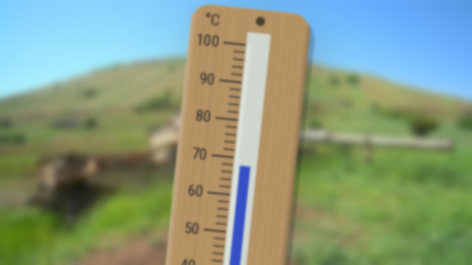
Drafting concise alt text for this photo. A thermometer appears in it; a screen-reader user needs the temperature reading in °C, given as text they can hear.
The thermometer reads 68 °C
